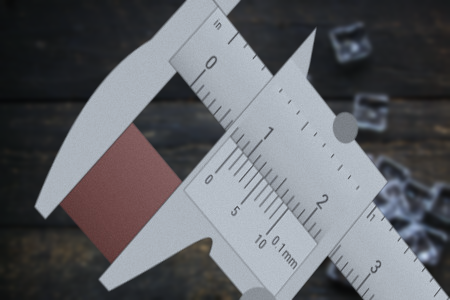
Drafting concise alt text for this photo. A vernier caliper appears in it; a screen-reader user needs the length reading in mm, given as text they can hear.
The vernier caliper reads 8.4 mm
